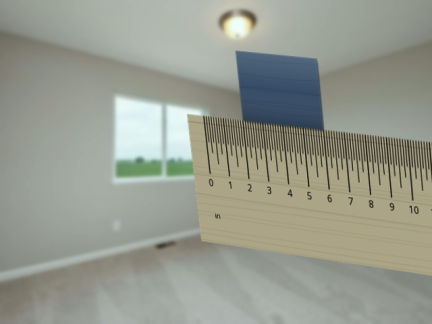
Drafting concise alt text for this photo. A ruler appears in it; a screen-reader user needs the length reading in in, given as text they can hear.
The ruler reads 4 in
